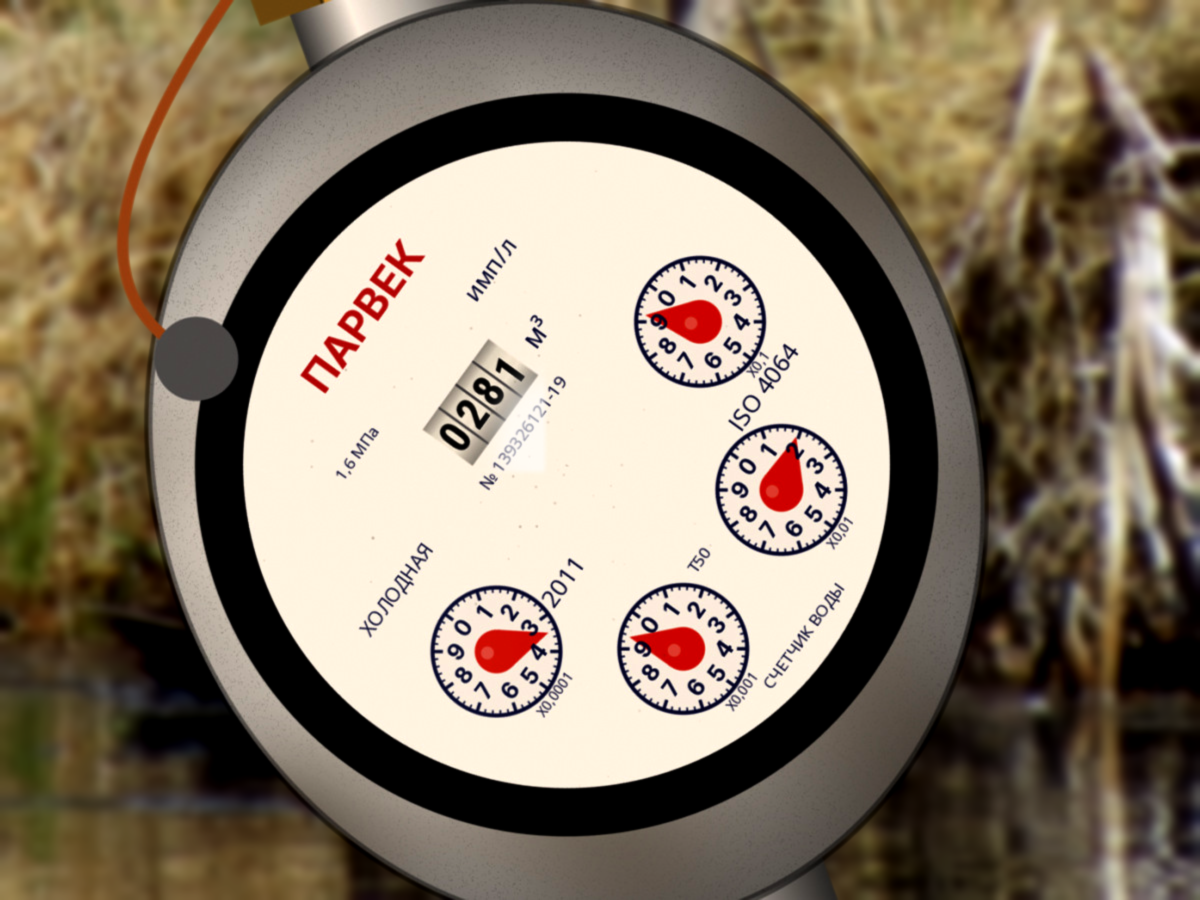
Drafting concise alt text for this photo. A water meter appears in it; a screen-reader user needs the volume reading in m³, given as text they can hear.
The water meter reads 280.9193 m³
